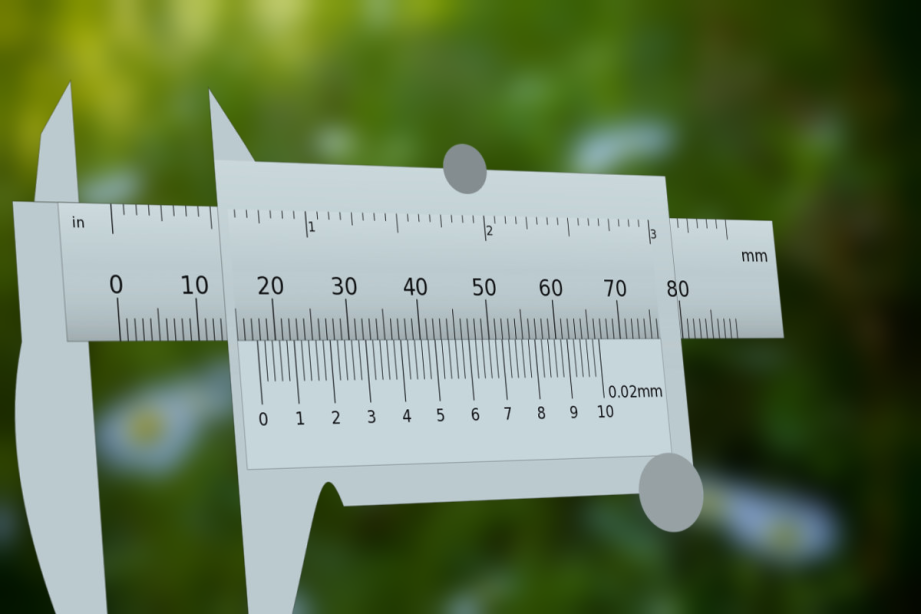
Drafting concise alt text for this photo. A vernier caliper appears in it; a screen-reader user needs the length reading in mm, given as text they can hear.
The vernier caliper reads 17.6 mm
